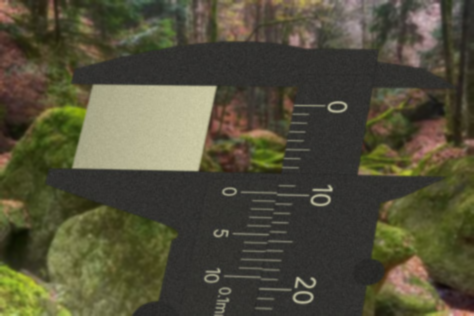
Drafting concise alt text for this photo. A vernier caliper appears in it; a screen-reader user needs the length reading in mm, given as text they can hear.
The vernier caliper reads 9.8 mm
